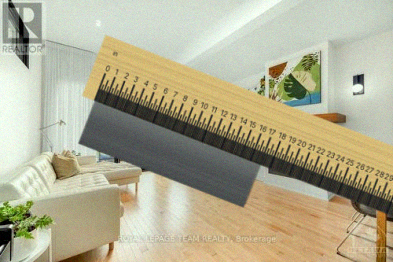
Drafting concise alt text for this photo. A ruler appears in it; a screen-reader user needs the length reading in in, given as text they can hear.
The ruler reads 17 in
